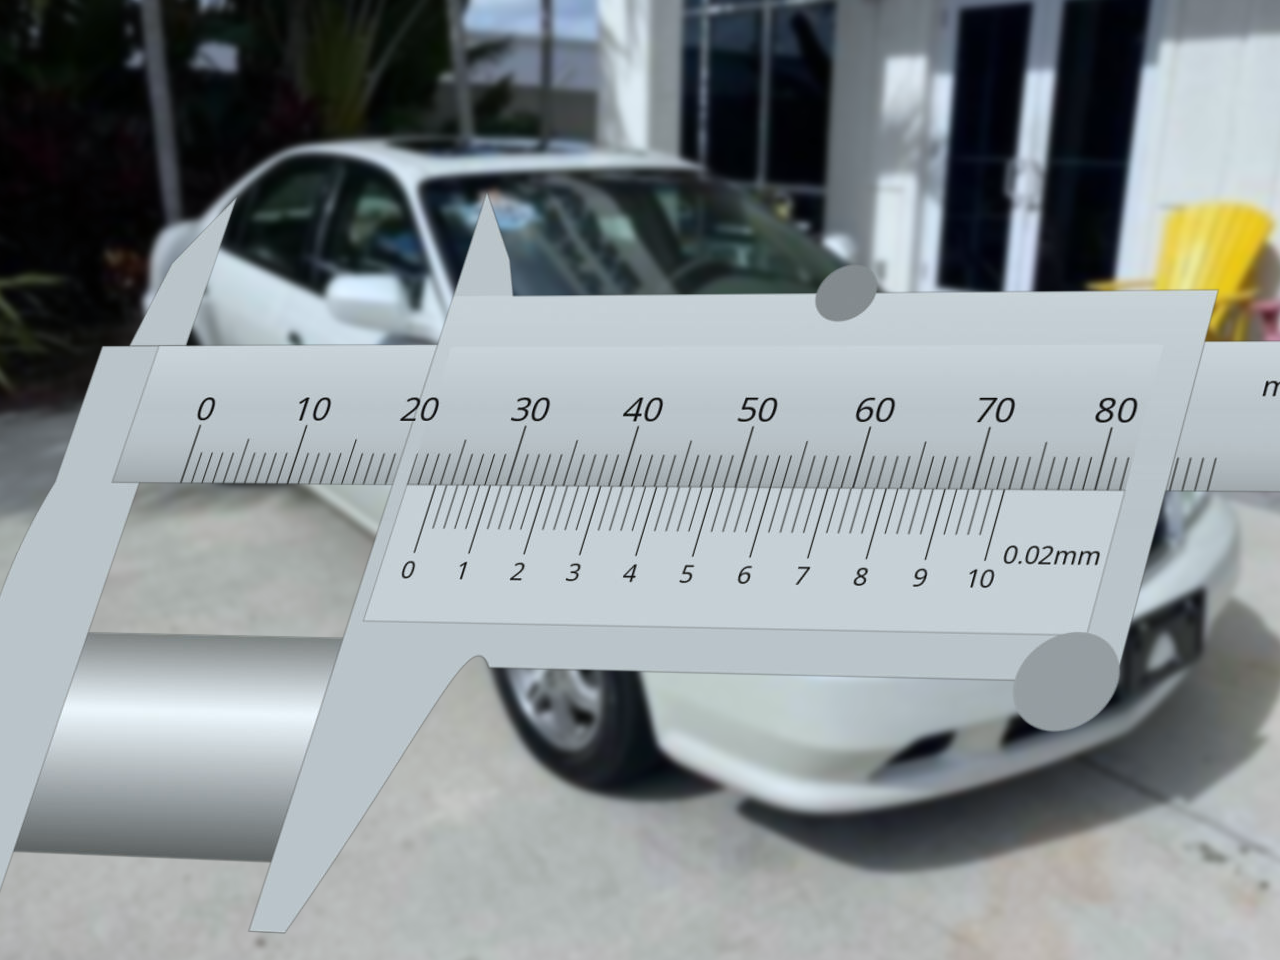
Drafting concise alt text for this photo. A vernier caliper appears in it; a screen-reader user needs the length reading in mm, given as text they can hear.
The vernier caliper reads 23.6 mm
